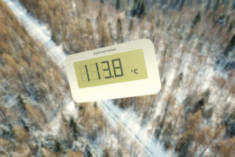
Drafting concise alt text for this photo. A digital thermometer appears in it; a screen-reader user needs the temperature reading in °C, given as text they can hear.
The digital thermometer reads 113.8 °C
